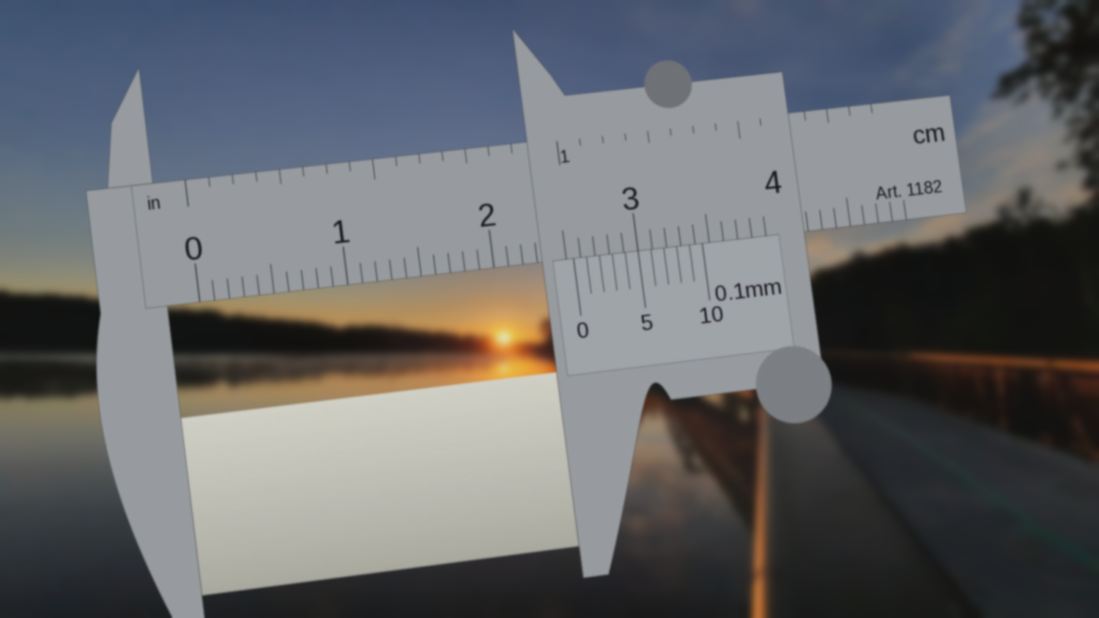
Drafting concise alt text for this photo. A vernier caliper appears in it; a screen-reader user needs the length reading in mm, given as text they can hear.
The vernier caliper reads 25.5 mm
